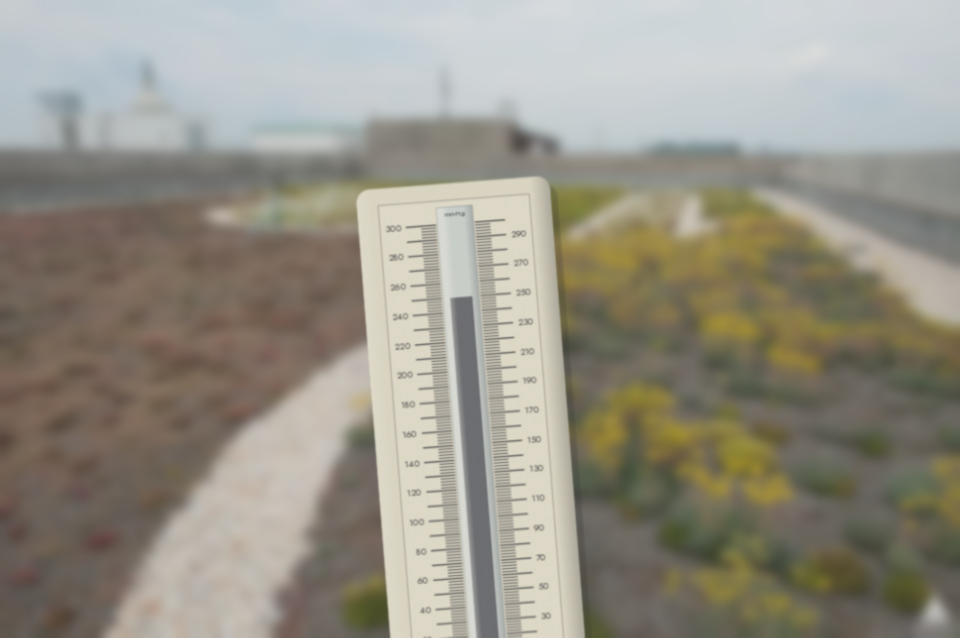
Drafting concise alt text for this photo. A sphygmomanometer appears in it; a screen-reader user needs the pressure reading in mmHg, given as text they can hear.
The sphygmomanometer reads 250 mmHg
